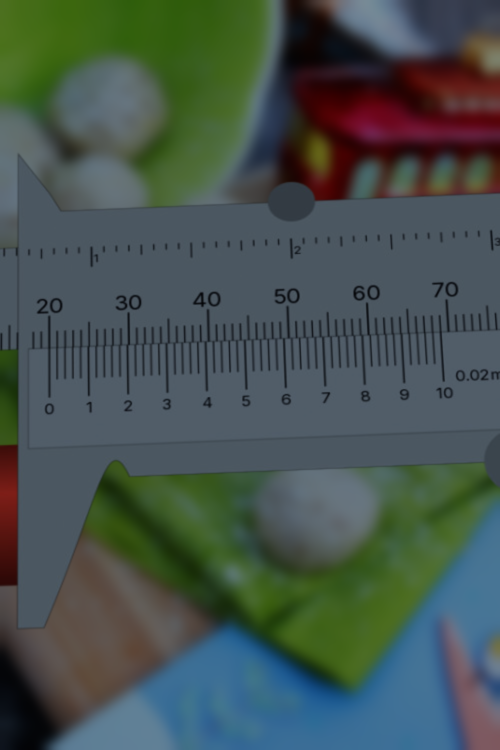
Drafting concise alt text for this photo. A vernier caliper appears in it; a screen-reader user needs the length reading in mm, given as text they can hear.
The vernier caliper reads 20.0 mm
